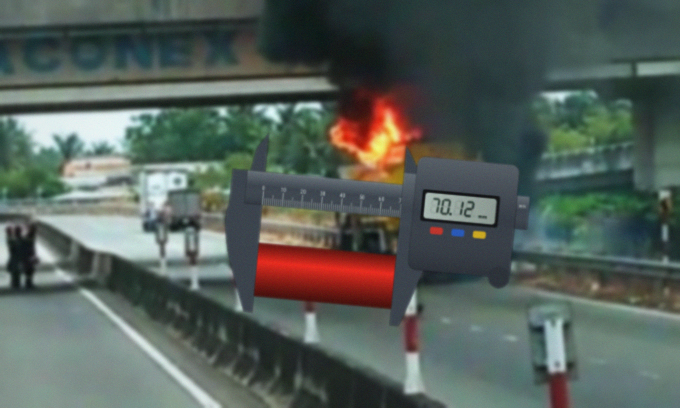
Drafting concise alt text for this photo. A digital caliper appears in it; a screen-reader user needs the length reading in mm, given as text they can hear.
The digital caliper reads 70.12 mm
